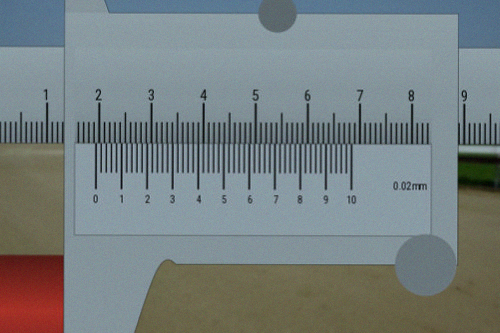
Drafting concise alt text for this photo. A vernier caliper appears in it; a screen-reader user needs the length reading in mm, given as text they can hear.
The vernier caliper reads 19.4 mm
